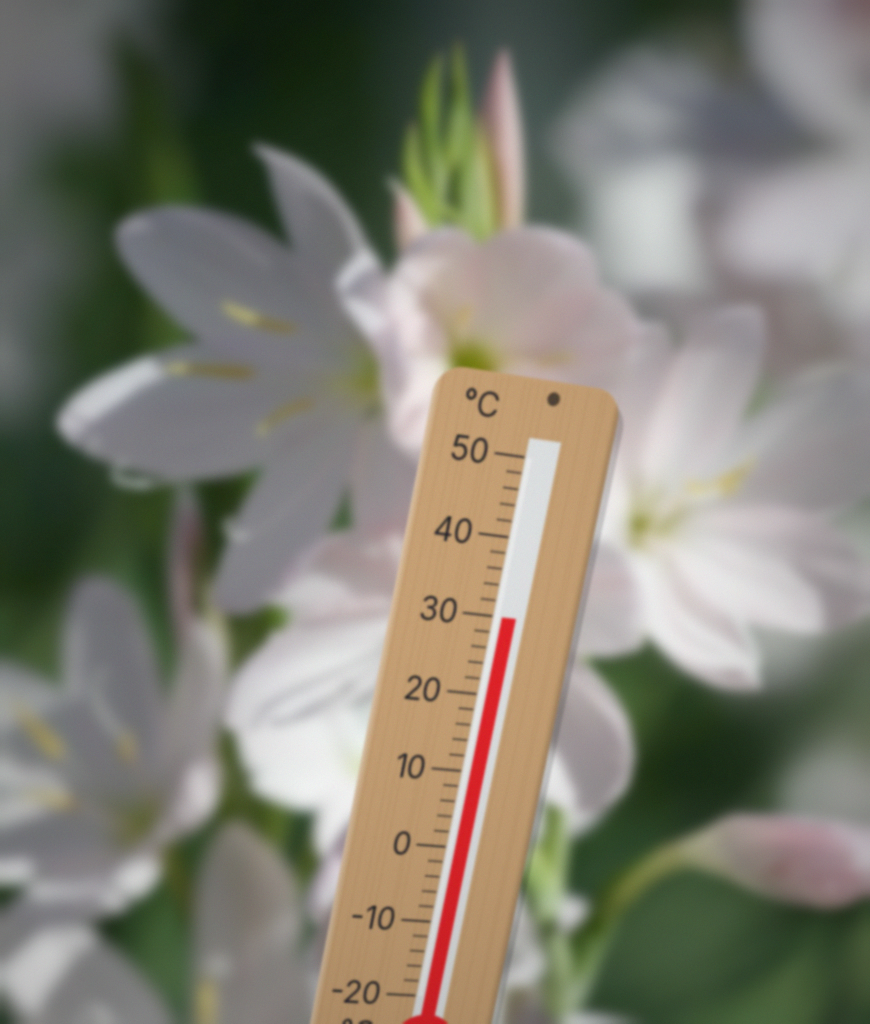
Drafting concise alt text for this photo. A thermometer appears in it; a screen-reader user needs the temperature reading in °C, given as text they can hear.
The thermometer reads 30 °C
